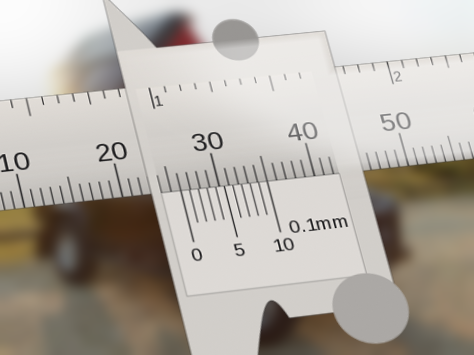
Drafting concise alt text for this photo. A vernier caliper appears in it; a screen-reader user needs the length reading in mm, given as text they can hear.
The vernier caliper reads 26.0 mm
